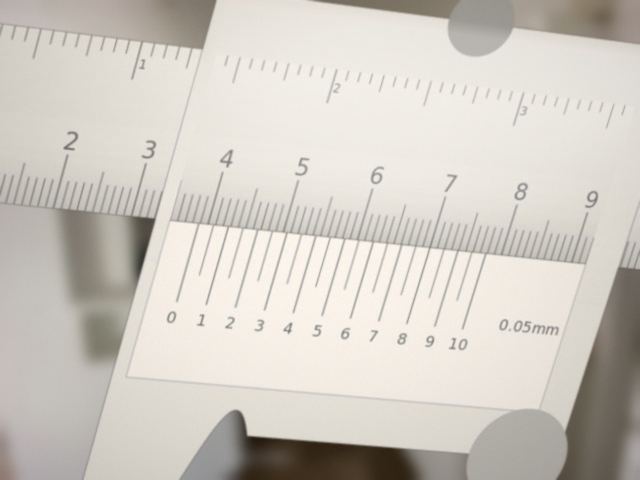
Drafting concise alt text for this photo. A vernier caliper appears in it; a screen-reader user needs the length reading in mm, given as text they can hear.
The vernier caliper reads 38.8 mm
